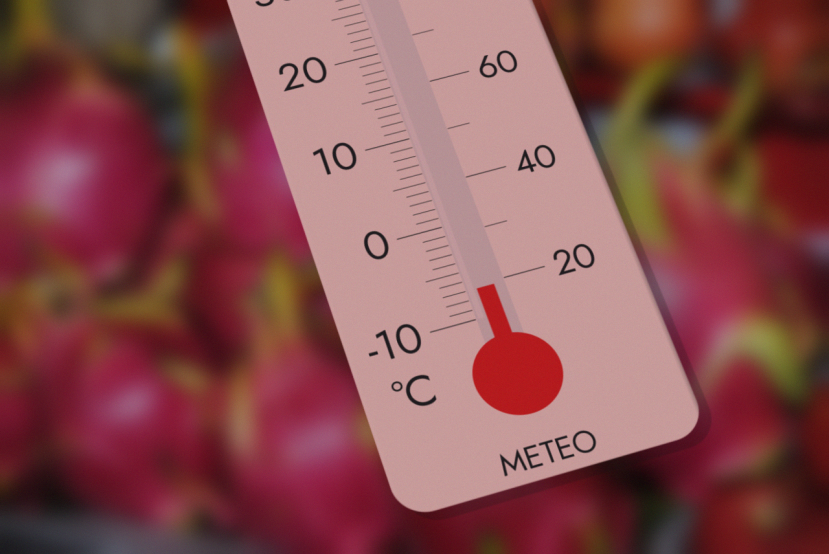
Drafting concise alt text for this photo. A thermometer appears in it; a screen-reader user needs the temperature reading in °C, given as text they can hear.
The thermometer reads -7 °C
